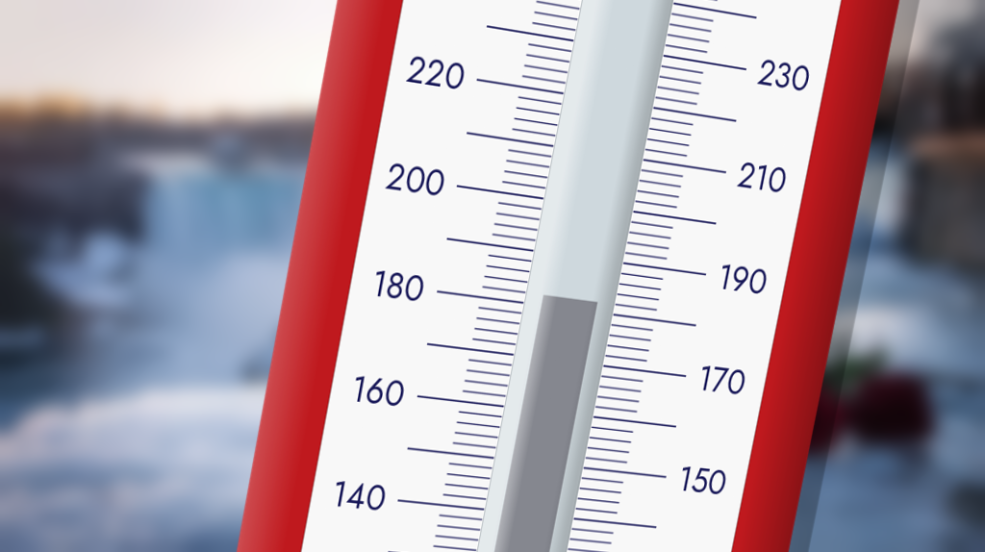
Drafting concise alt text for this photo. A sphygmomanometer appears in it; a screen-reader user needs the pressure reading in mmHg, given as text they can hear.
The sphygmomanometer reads 182 mmHg
